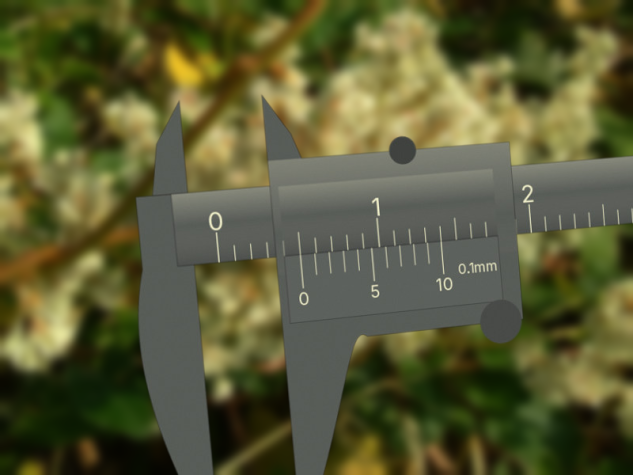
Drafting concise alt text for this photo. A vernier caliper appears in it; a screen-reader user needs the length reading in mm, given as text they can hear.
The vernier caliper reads 5.0 mm
